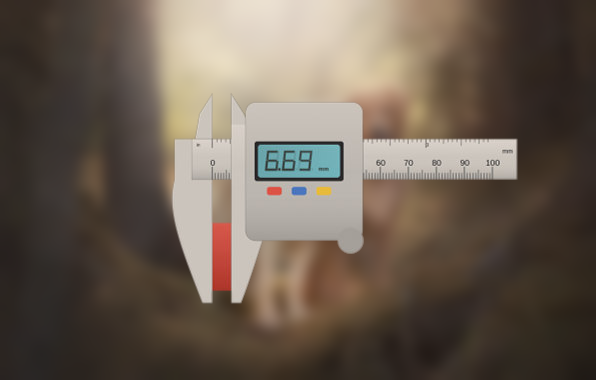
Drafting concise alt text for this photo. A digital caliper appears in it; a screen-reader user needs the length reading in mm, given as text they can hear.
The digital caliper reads 6.69 mm
